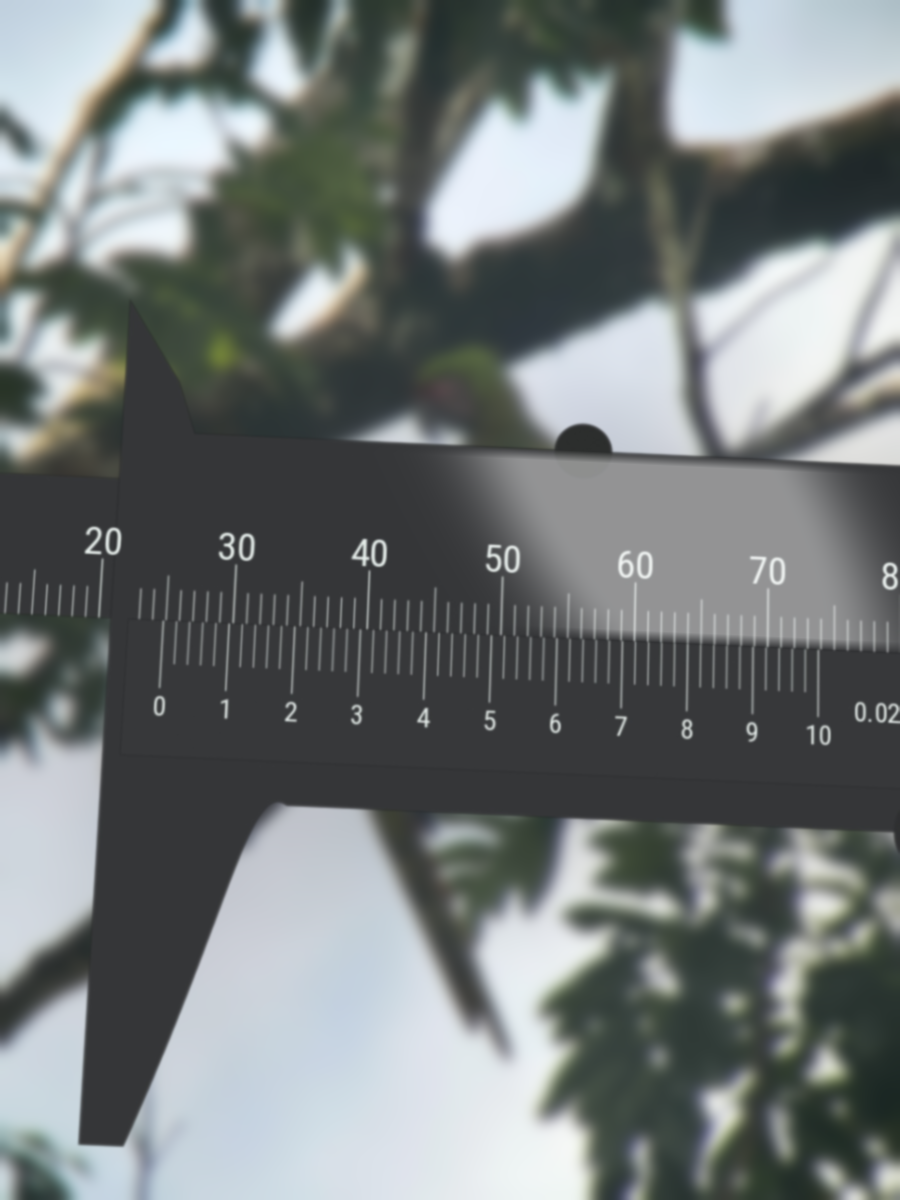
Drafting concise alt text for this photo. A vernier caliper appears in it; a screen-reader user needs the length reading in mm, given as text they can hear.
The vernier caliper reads 24.8 mm
